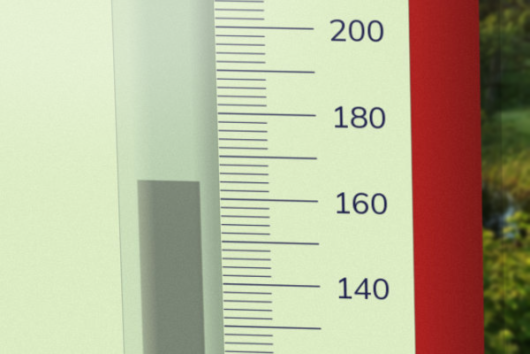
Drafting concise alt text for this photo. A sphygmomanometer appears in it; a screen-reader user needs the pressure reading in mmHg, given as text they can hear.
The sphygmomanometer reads 164 mmHg
